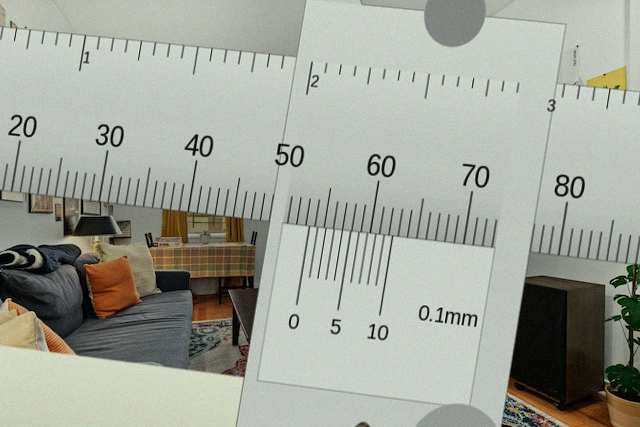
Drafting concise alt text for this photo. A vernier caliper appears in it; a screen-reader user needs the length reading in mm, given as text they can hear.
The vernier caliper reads 53.4 mm
